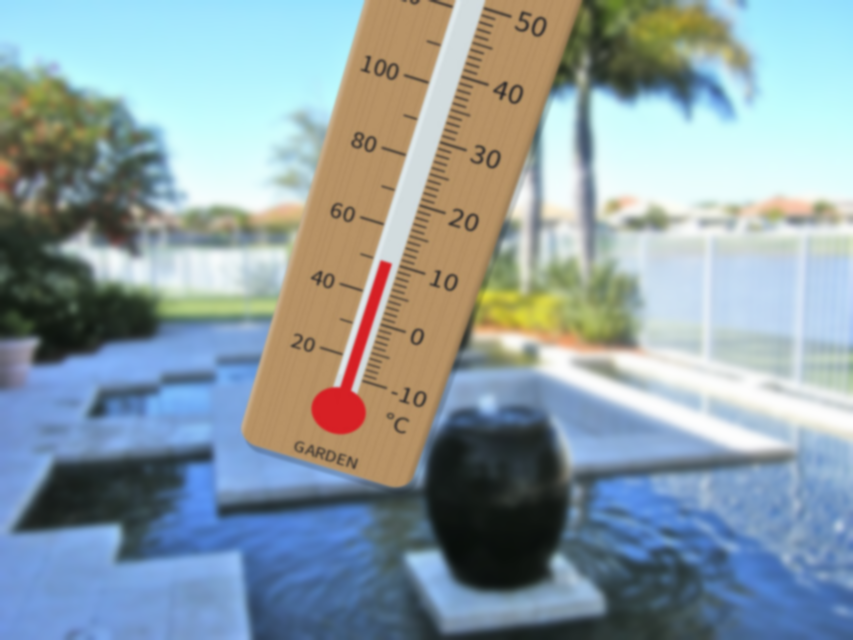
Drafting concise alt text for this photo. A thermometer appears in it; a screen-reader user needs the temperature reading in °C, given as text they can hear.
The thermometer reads 10 °C
